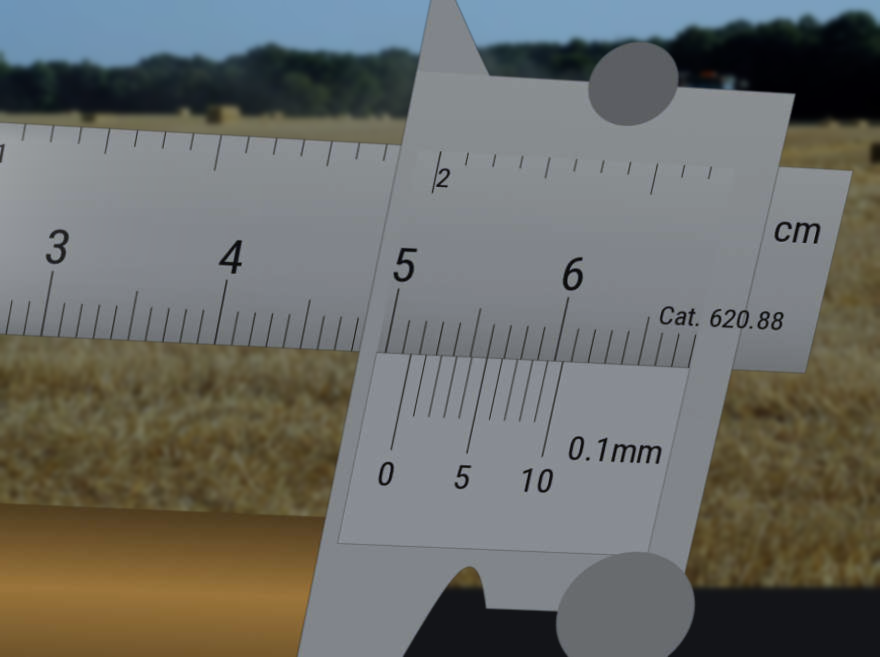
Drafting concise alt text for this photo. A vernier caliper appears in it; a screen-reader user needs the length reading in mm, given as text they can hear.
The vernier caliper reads 51.5 mm
